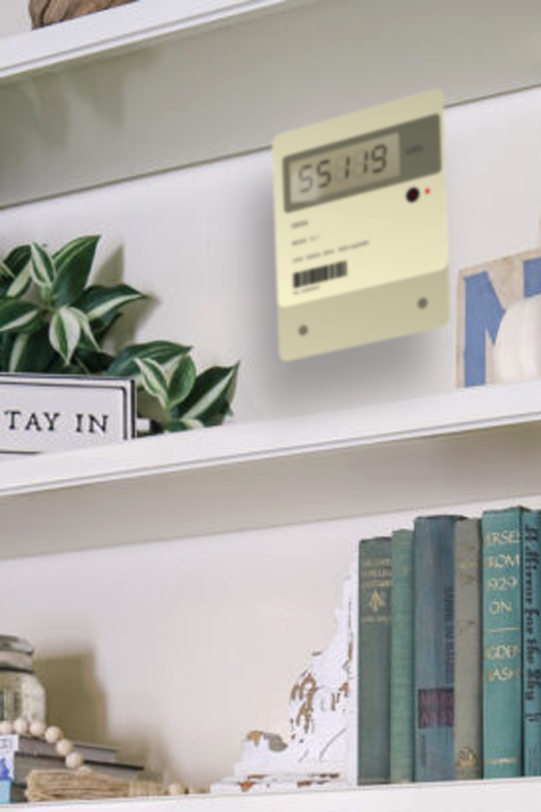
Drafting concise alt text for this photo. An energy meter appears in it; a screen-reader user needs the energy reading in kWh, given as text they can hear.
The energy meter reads 55119 kWh
